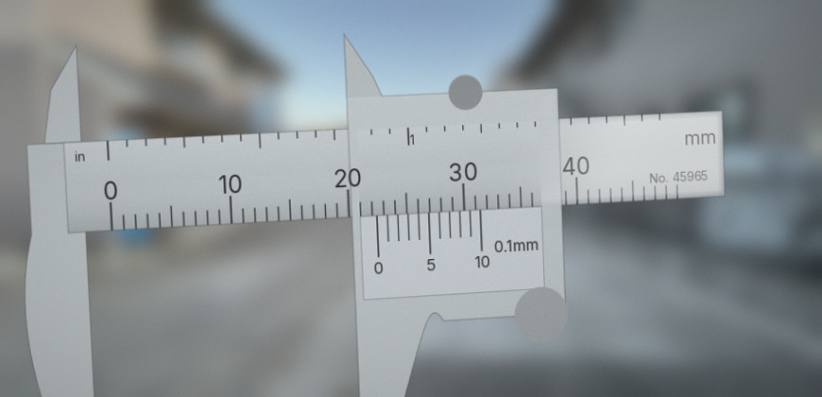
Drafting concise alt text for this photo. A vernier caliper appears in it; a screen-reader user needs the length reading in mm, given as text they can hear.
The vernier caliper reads 22.4 mm
